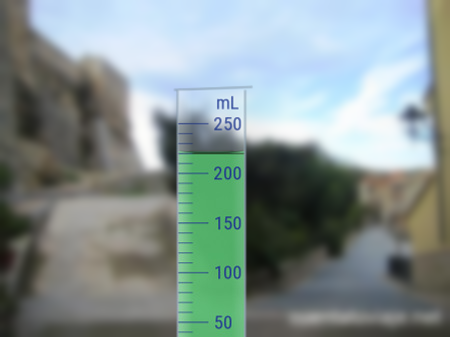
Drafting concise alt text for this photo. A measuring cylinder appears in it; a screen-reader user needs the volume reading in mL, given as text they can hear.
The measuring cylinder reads 220 mL
